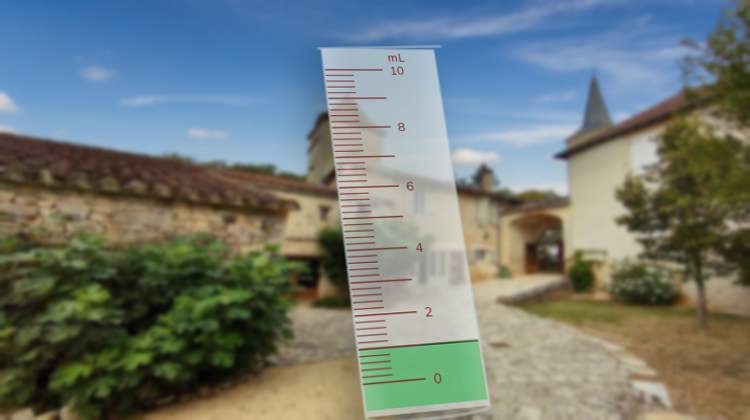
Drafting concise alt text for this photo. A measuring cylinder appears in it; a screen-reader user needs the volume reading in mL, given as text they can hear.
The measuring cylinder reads 1 mL
